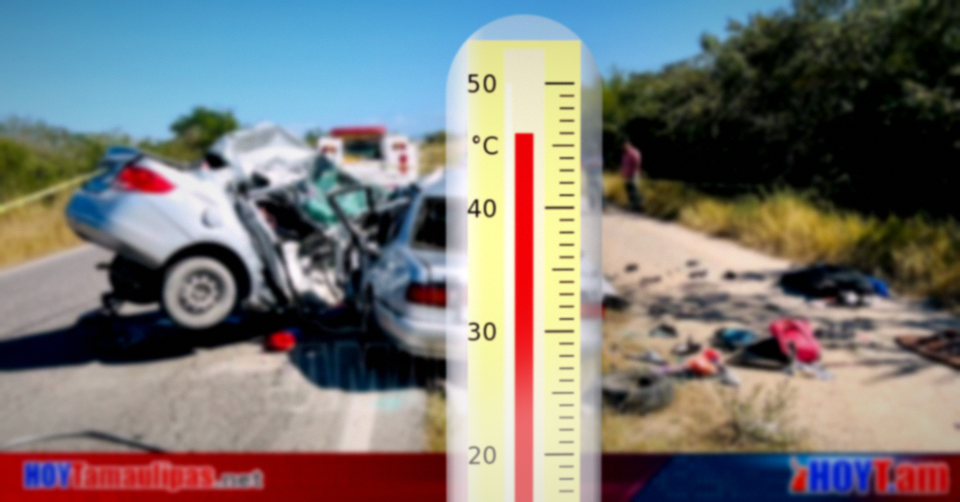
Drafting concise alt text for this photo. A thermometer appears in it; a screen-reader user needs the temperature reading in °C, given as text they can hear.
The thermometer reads 46 °C
